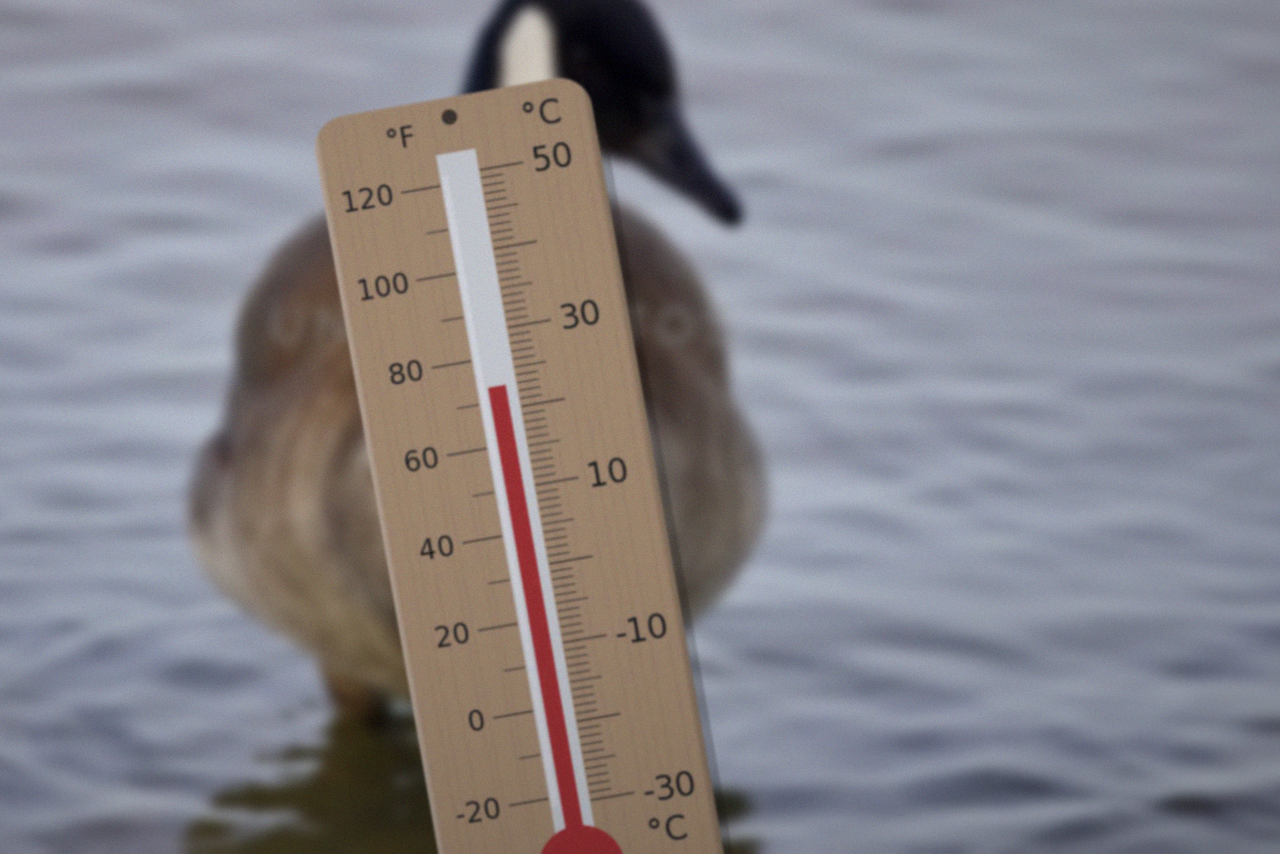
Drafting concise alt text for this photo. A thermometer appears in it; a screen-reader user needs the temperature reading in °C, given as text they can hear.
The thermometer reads 23 °C
